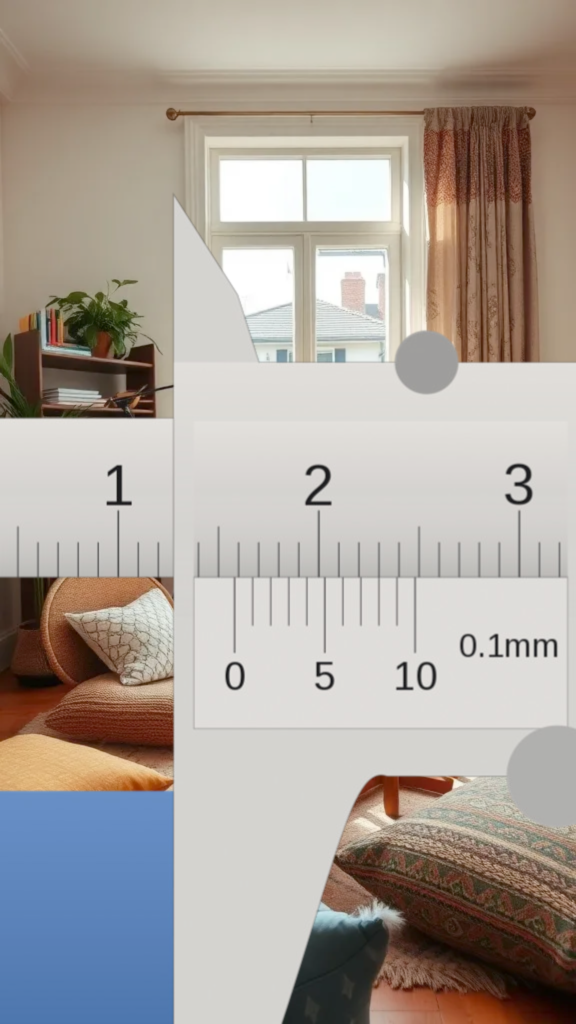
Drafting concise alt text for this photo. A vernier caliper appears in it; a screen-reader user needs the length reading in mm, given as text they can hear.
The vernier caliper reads 15.8 mm
